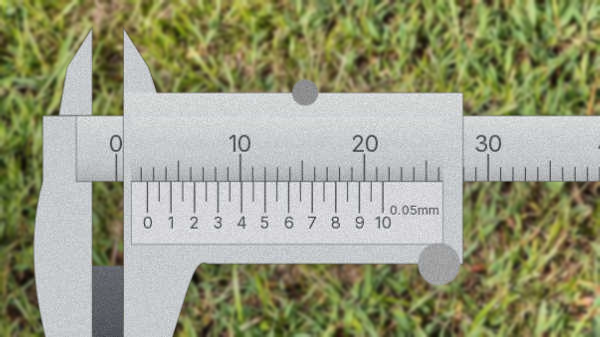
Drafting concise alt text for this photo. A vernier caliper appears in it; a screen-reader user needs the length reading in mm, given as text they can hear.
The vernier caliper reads 2.5 mm
